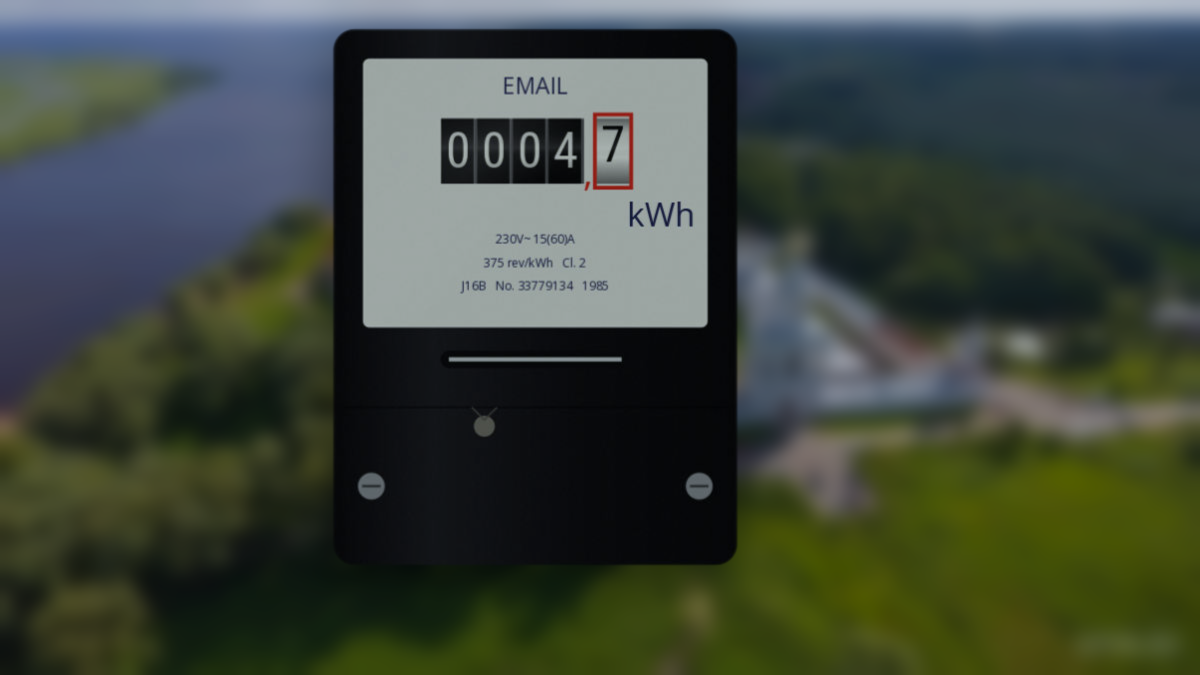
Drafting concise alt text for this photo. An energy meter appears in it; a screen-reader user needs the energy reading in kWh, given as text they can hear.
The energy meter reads 4.7 kWh
